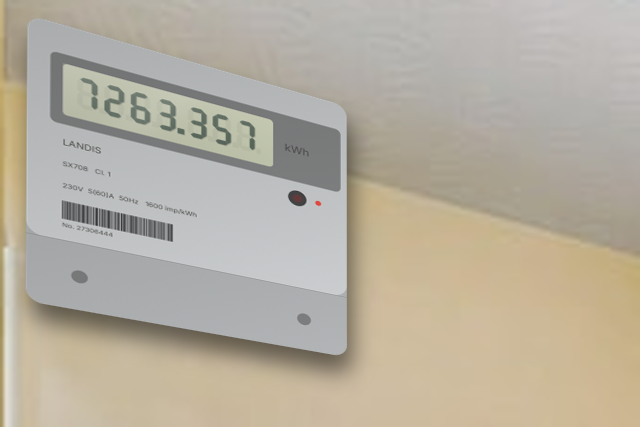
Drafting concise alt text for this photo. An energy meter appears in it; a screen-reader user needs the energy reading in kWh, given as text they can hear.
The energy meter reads 7263.357 kWh
